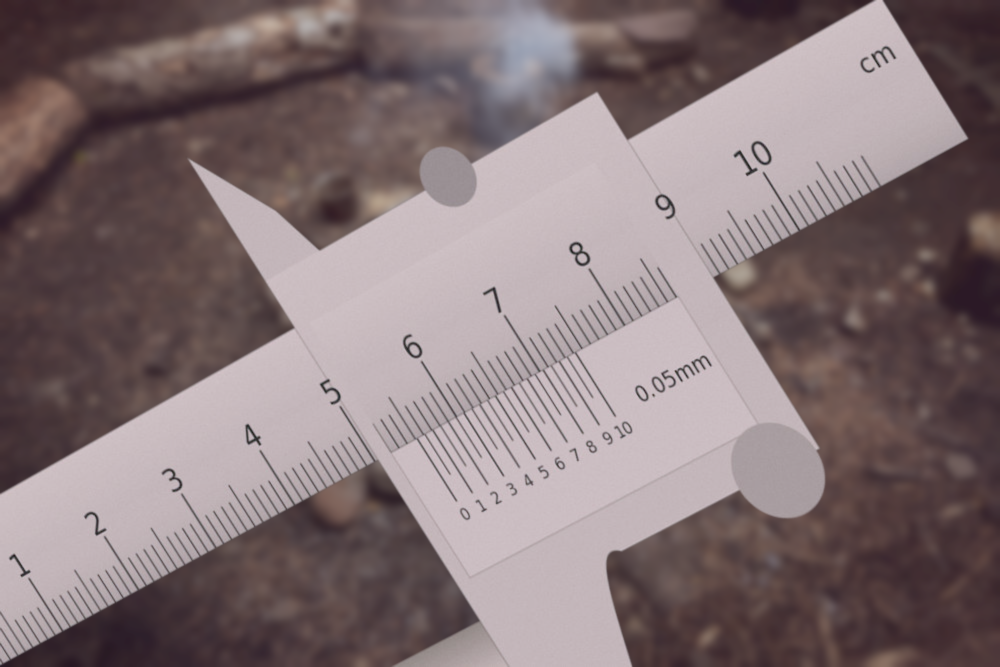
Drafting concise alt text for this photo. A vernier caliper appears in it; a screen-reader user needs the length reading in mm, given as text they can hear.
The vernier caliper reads 55.2 mm
